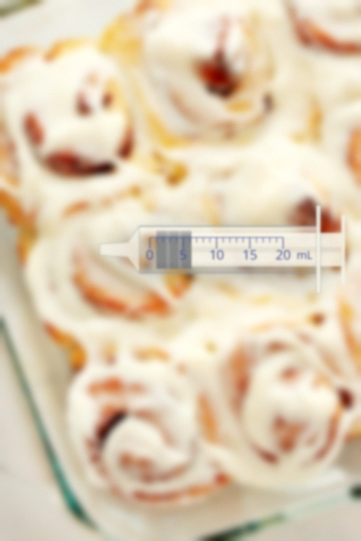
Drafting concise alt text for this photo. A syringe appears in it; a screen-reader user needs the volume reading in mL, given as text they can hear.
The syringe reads 1 mL
